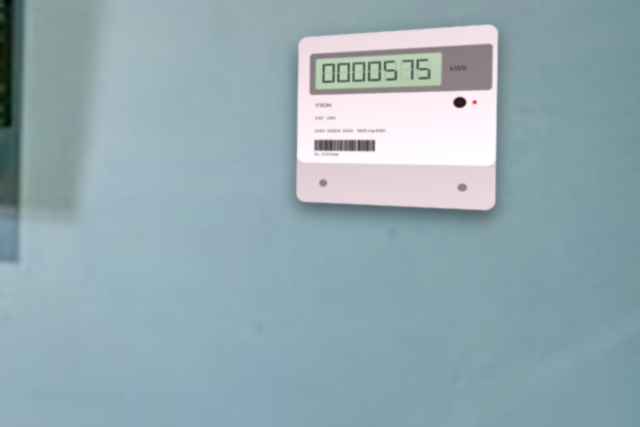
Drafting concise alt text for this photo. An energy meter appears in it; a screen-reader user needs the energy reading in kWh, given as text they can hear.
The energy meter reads 575 kWh
